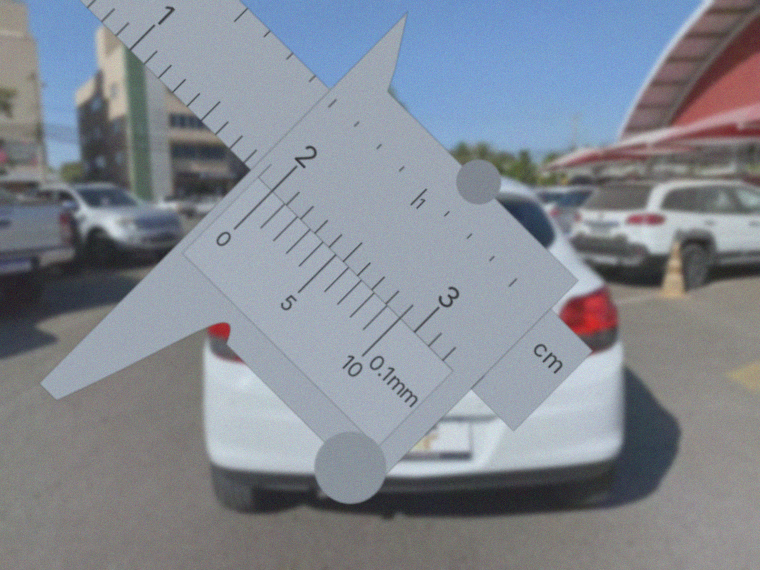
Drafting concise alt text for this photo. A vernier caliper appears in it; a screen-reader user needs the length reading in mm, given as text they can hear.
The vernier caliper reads 20.0 mm
